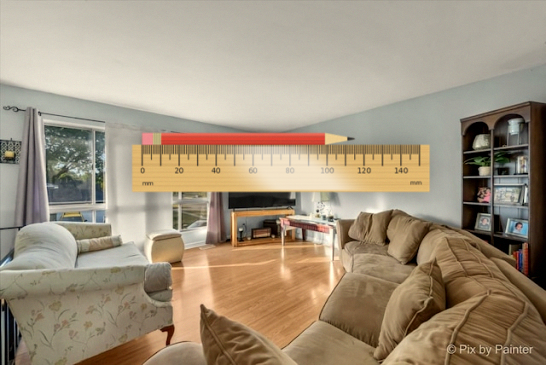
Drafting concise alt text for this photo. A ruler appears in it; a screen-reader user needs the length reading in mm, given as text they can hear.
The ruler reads 115 mm
